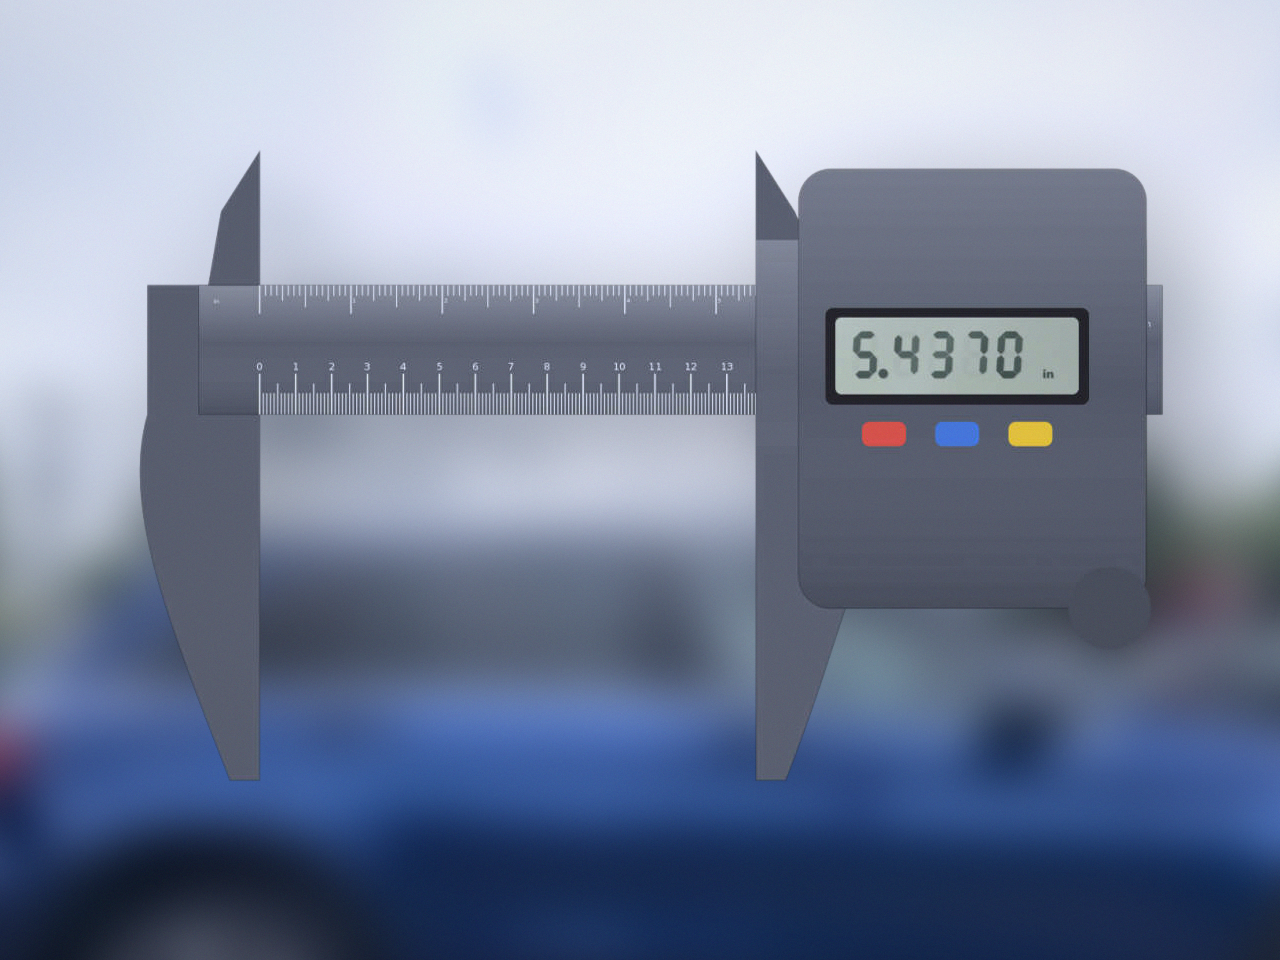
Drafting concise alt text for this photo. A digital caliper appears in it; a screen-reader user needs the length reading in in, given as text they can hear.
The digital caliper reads 5.4370 in
